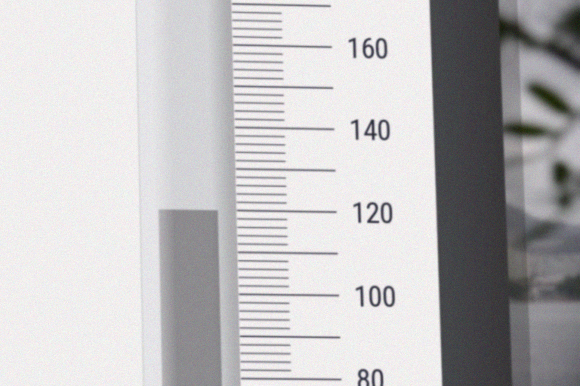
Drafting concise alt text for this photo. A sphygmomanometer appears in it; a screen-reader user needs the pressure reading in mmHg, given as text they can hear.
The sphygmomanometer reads 120 mmHg
